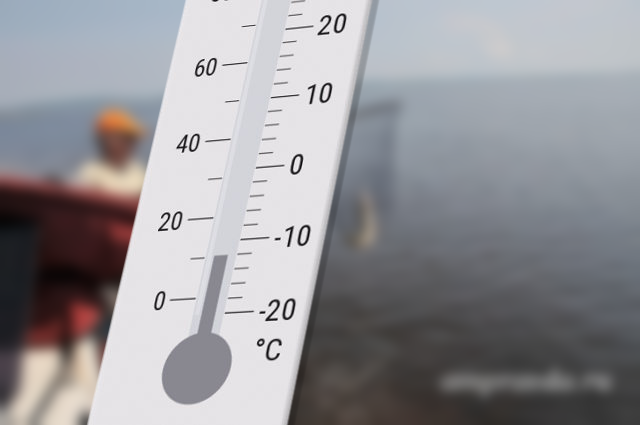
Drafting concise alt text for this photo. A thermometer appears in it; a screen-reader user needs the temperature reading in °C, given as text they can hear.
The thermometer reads -12 °C
